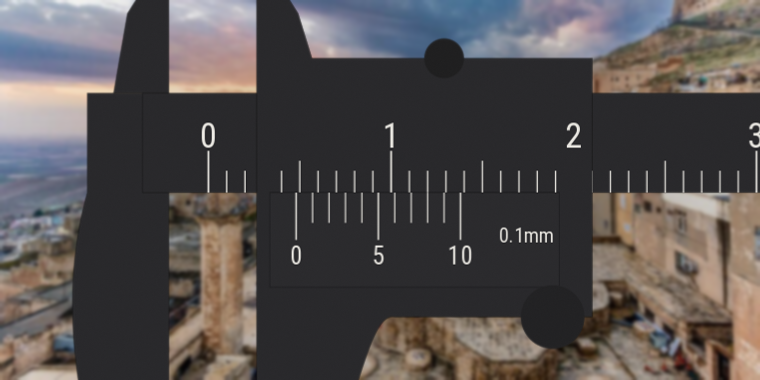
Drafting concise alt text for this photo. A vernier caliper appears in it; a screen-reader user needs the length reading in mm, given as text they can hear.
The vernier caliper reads 4.8 mm
